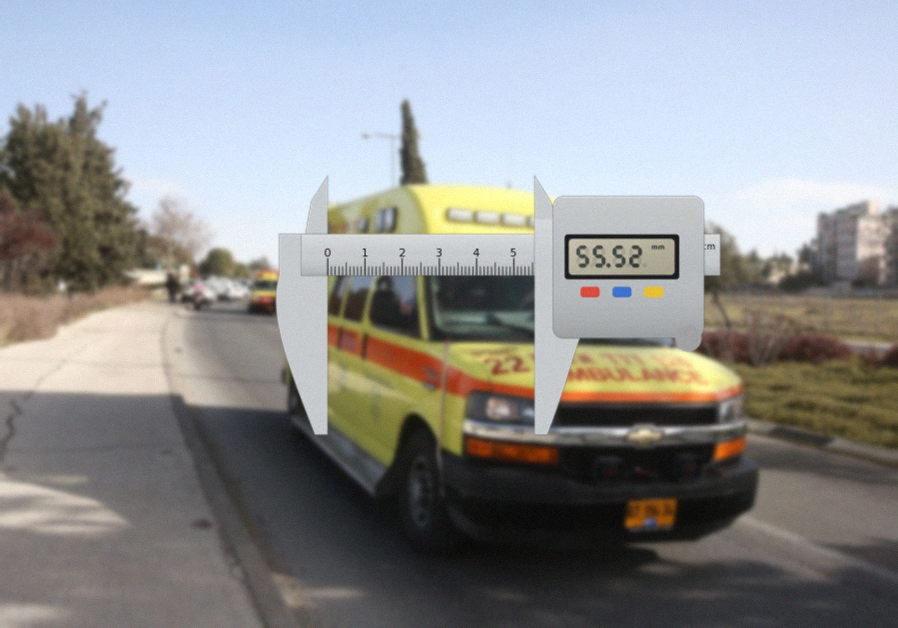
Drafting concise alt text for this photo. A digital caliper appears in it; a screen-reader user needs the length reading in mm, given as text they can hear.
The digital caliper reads 55.52 mm
